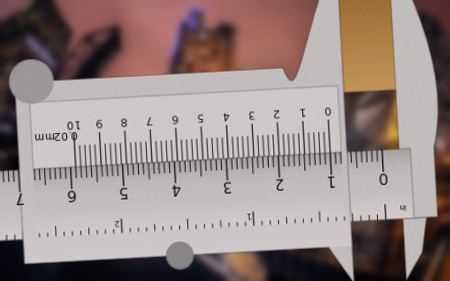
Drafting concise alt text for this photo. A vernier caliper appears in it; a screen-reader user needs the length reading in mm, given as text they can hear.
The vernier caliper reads 10.0 mm
